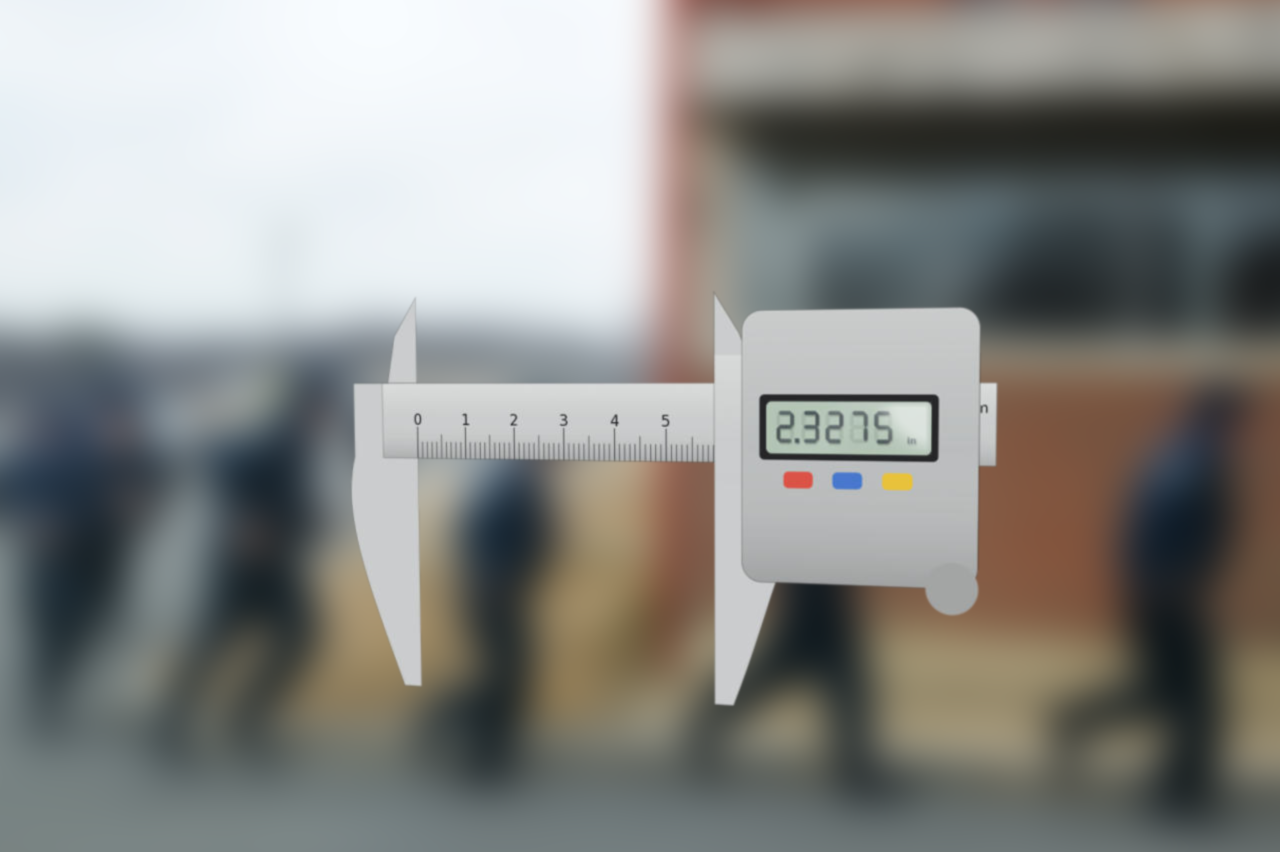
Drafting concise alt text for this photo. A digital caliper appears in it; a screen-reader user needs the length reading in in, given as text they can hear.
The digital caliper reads 2.3275 in
